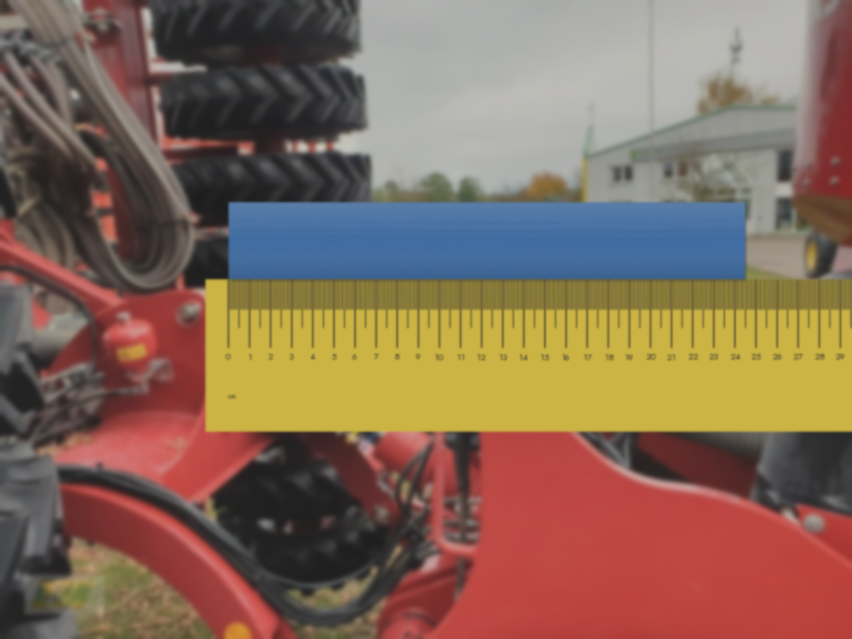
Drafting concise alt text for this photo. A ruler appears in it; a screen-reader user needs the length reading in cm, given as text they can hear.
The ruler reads 24.5 cm
